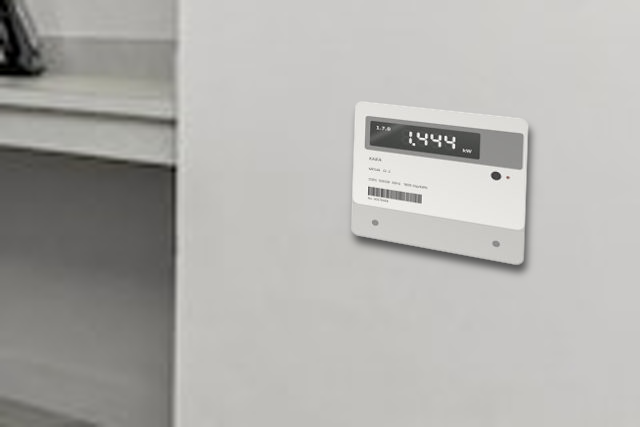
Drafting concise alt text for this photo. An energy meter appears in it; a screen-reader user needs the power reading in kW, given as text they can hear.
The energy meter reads 1.444 kW
